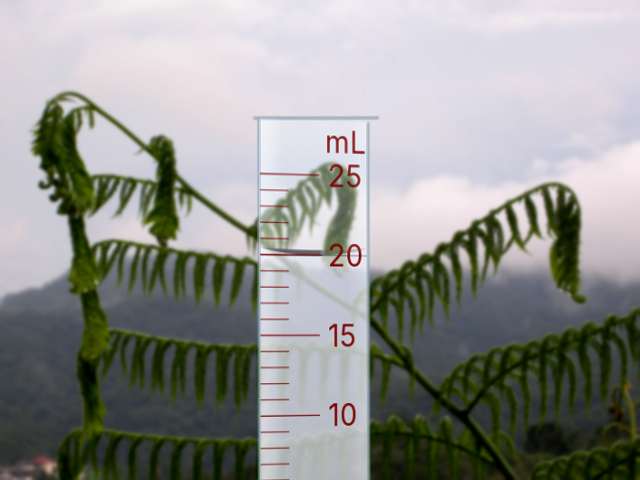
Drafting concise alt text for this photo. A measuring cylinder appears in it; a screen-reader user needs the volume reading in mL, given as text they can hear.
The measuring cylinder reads 20 mL
